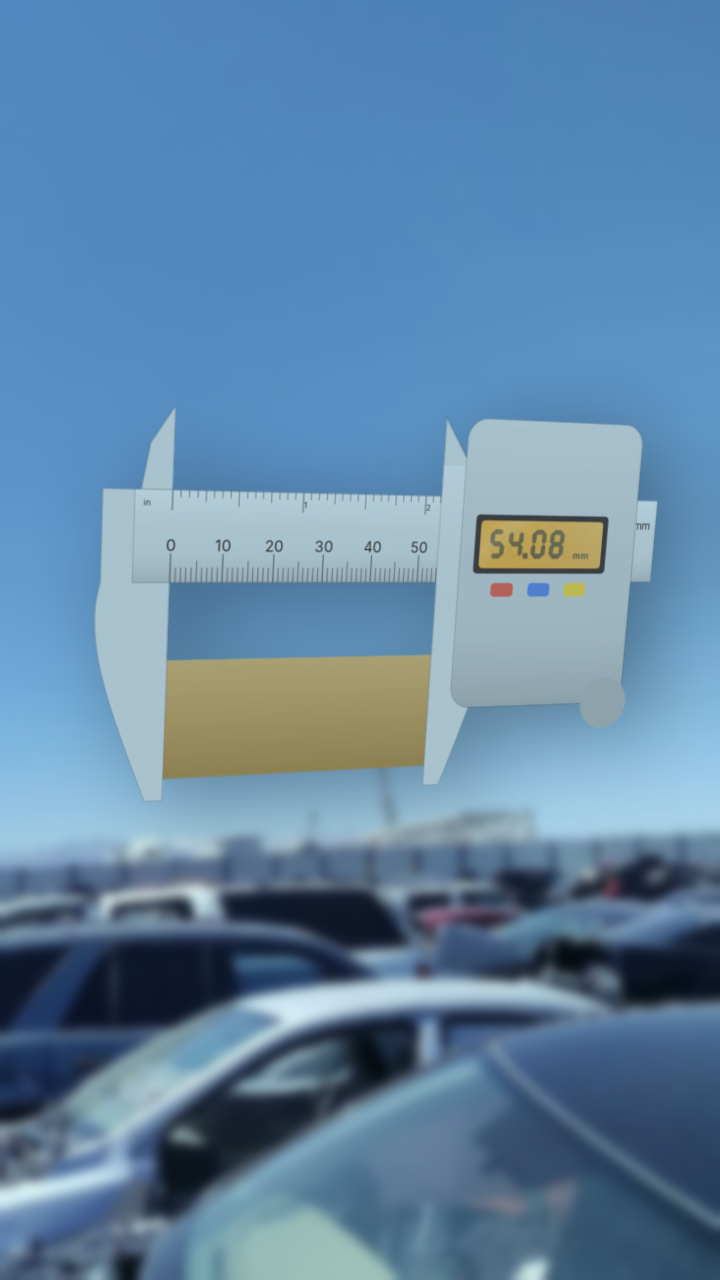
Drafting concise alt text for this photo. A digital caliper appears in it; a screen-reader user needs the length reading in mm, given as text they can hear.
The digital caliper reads 54.08 mm
